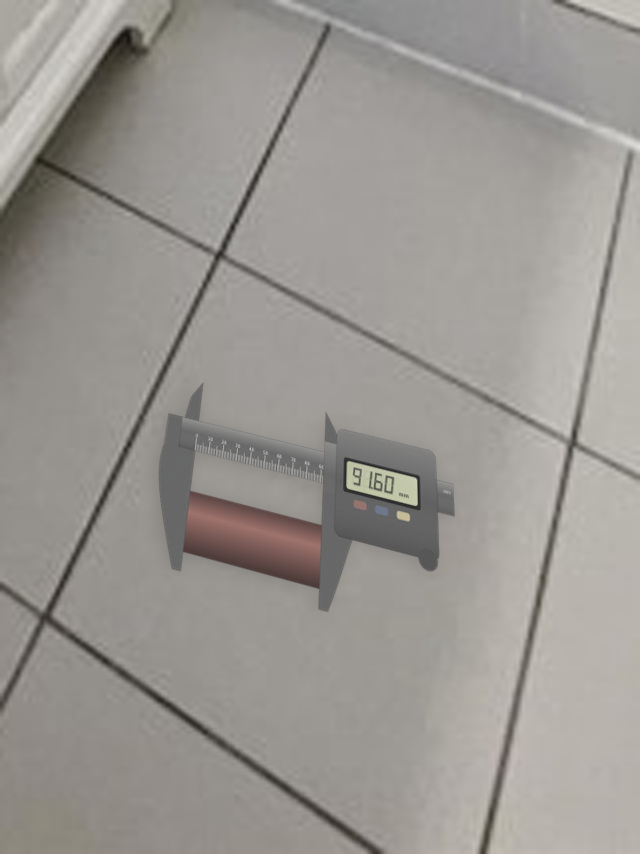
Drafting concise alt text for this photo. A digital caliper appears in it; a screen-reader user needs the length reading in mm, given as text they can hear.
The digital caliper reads 91.60 mm
